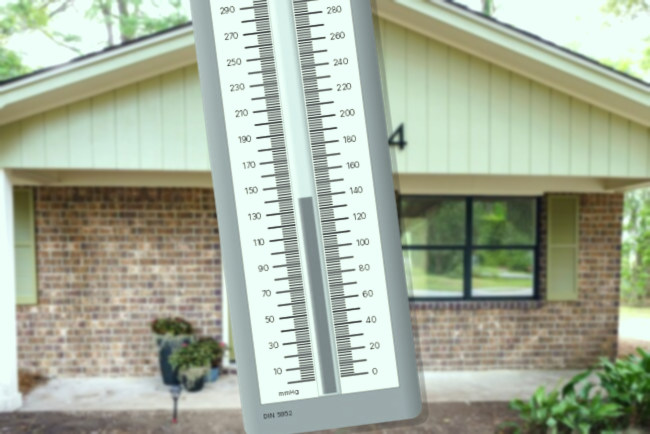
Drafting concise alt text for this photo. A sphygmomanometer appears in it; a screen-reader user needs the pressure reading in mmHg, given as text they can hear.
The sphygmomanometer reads 140 mmHg
